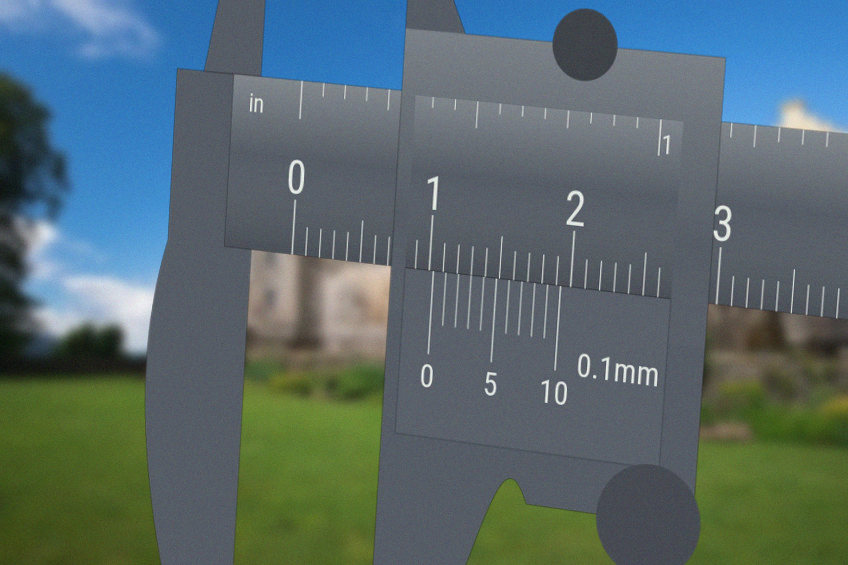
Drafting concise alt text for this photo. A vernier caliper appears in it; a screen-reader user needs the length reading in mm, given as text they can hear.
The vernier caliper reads 10.3 mm
